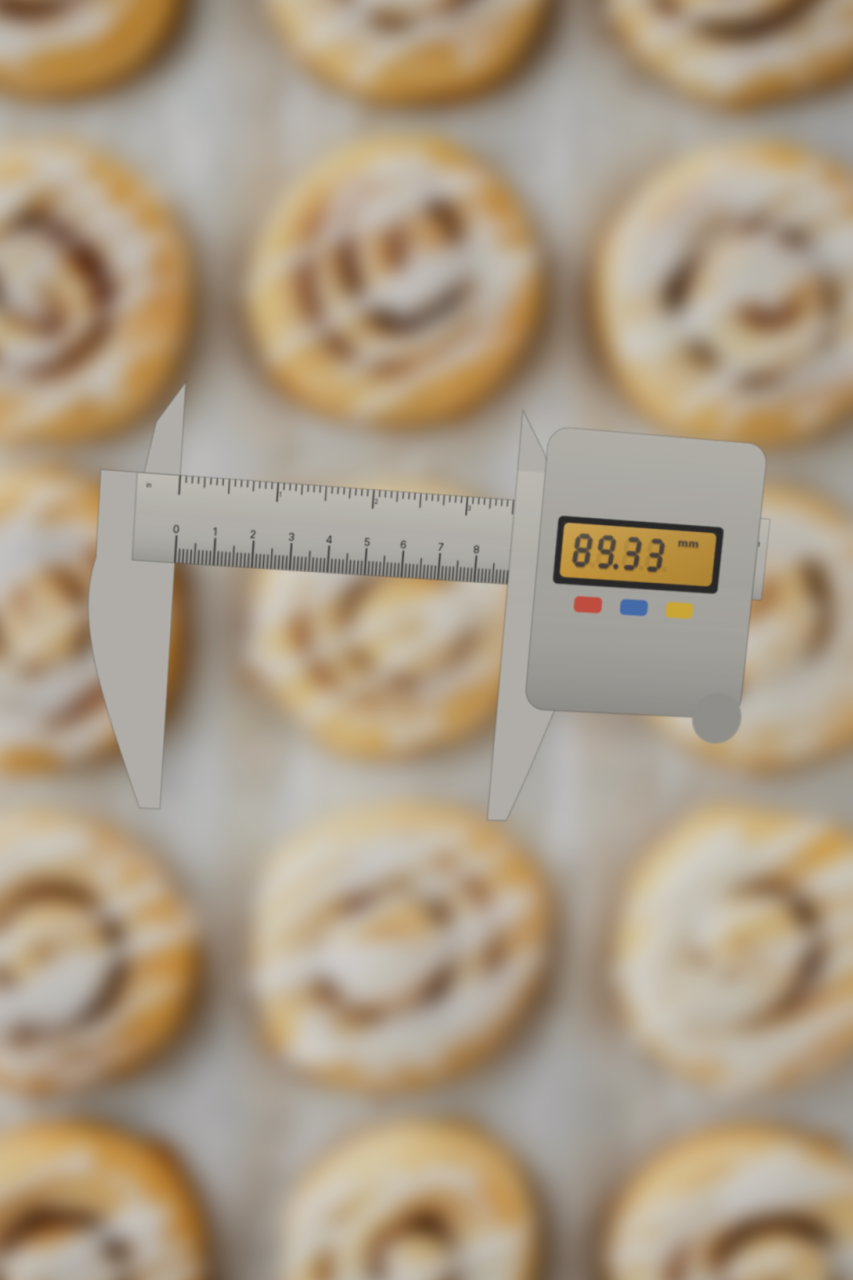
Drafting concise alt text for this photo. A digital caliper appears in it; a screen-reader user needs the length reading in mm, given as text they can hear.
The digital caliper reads 89.33 mm
